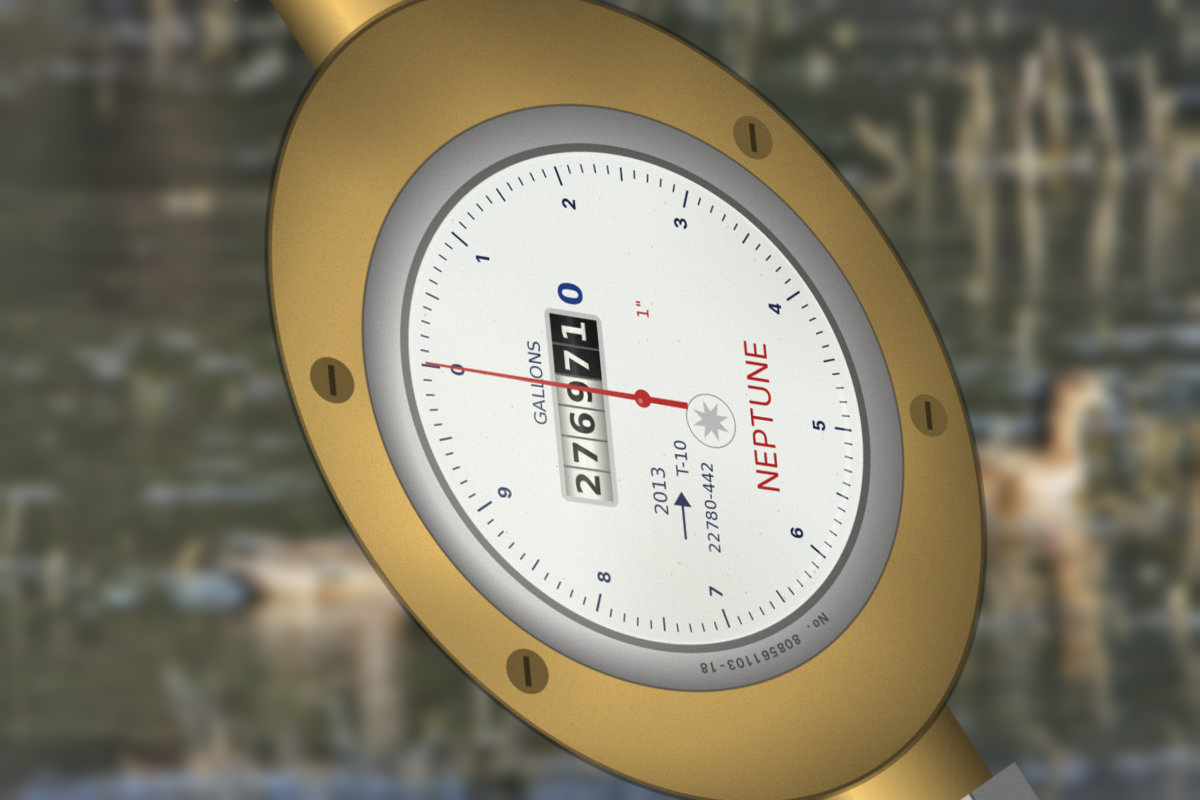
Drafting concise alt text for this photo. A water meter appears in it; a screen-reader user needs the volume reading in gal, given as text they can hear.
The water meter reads 2769710.0 gal
